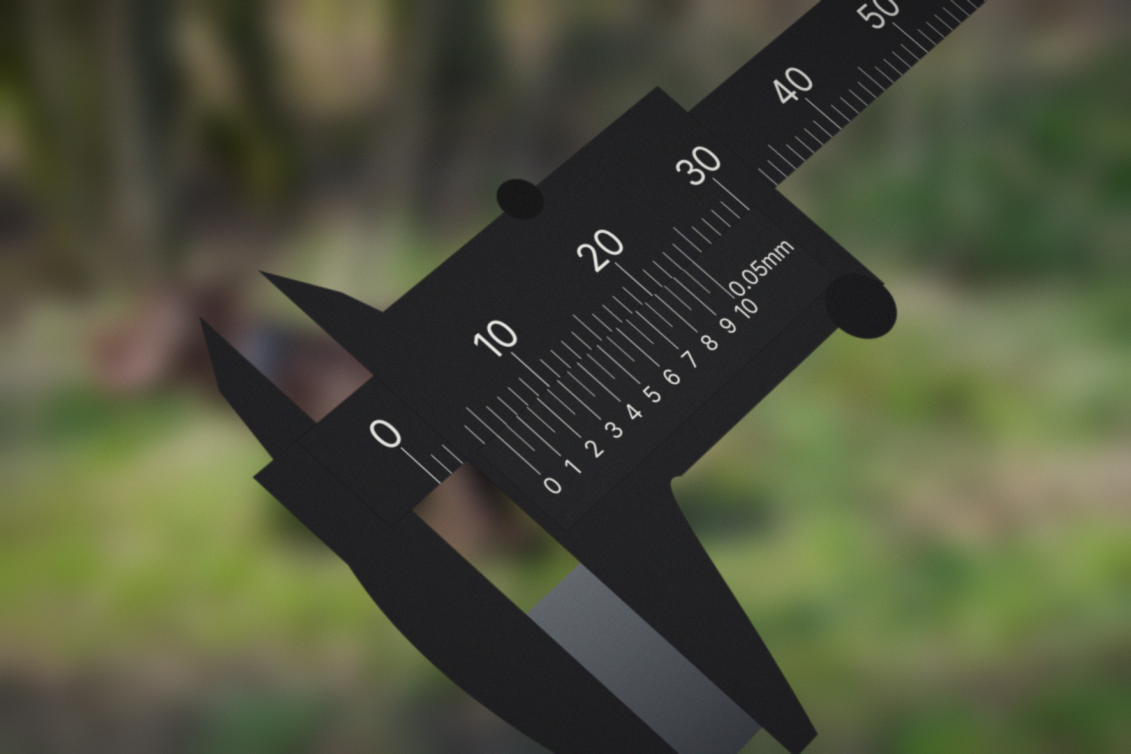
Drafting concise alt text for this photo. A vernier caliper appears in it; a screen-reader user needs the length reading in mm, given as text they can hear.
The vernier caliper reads 5.0 mm
